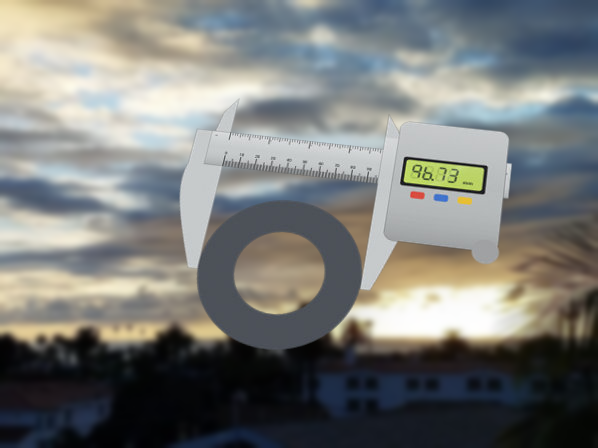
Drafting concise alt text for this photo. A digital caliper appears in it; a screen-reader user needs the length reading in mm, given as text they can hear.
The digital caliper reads 96.73 mm
